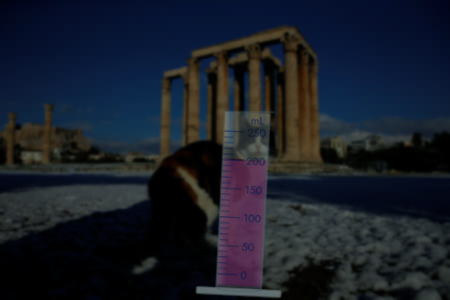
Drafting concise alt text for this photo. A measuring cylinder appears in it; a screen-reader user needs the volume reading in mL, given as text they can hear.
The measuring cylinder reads 200 mL
